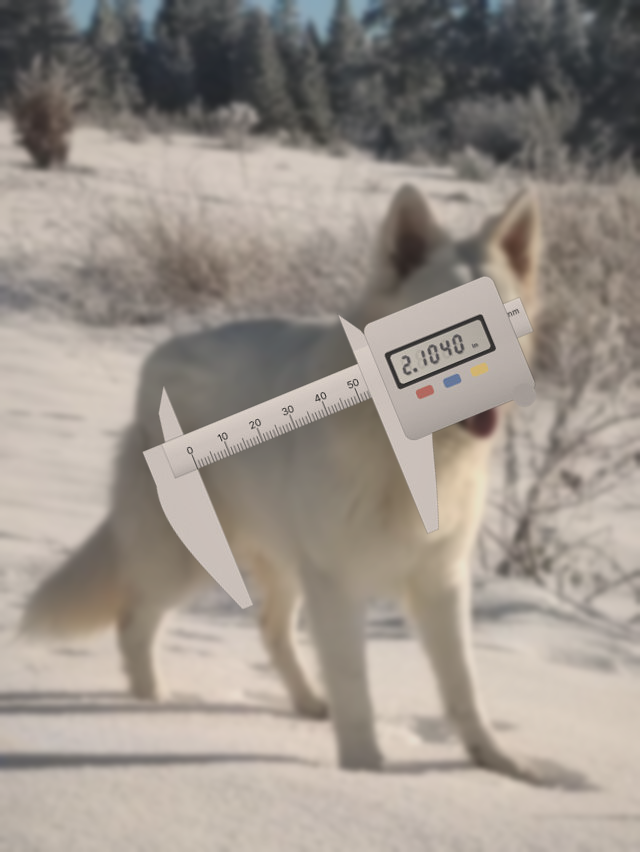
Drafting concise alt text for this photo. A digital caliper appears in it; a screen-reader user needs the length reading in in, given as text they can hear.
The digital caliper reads 2.1040 in
